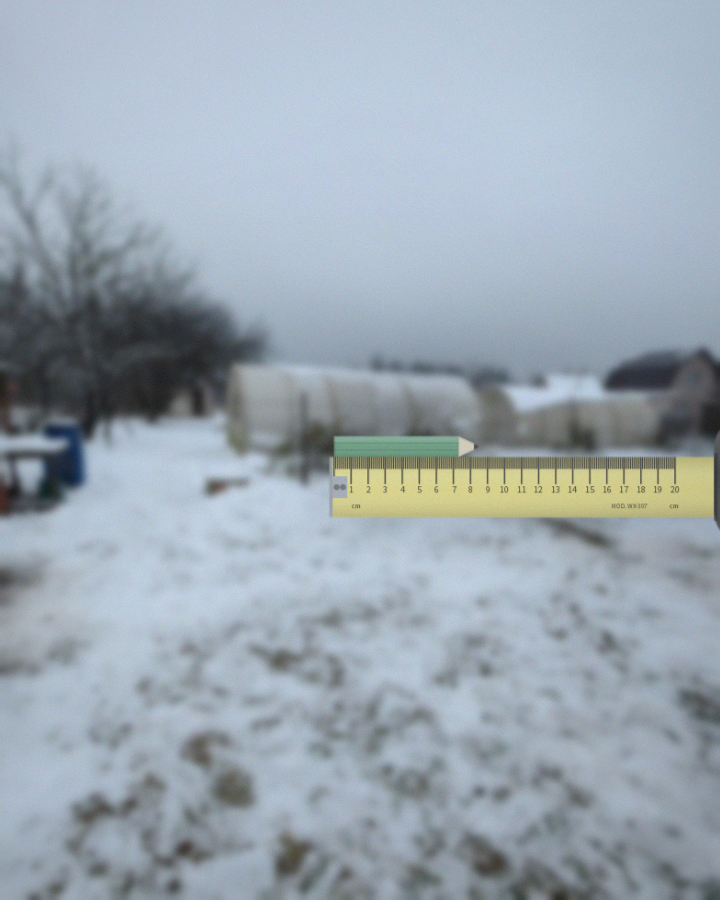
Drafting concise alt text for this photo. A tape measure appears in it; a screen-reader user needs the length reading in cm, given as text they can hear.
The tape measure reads 8.5 cm
